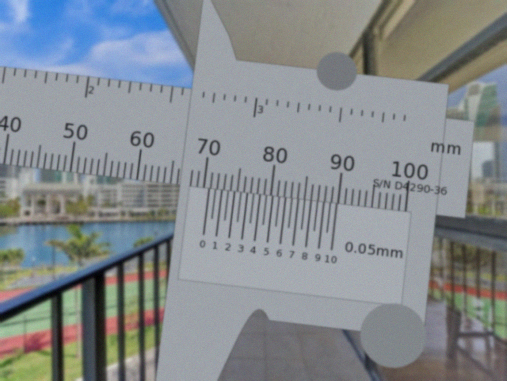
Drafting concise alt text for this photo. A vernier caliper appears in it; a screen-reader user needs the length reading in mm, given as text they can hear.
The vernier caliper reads 70.8 mm
